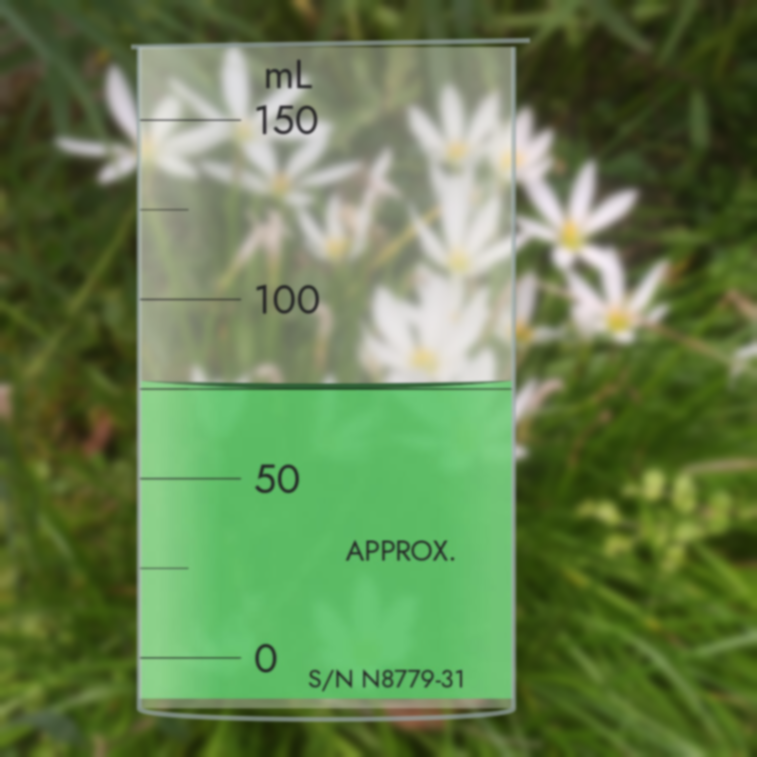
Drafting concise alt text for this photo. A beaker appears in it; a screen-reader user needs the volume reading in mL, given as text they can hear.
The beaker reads 75 mL
